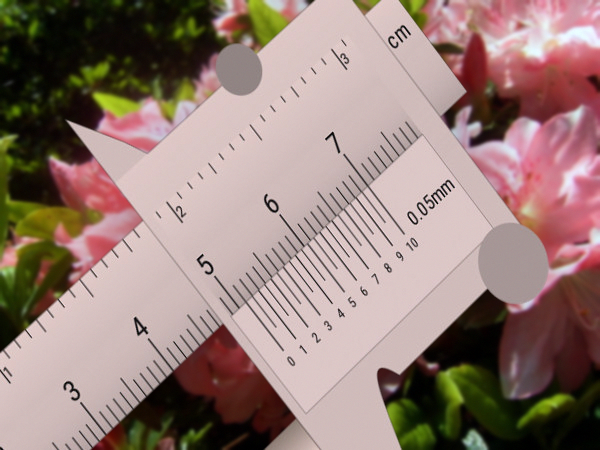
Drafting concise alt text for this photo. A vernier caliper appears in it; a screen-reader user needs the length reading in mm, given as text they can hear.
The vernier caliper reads 51.0 mm
